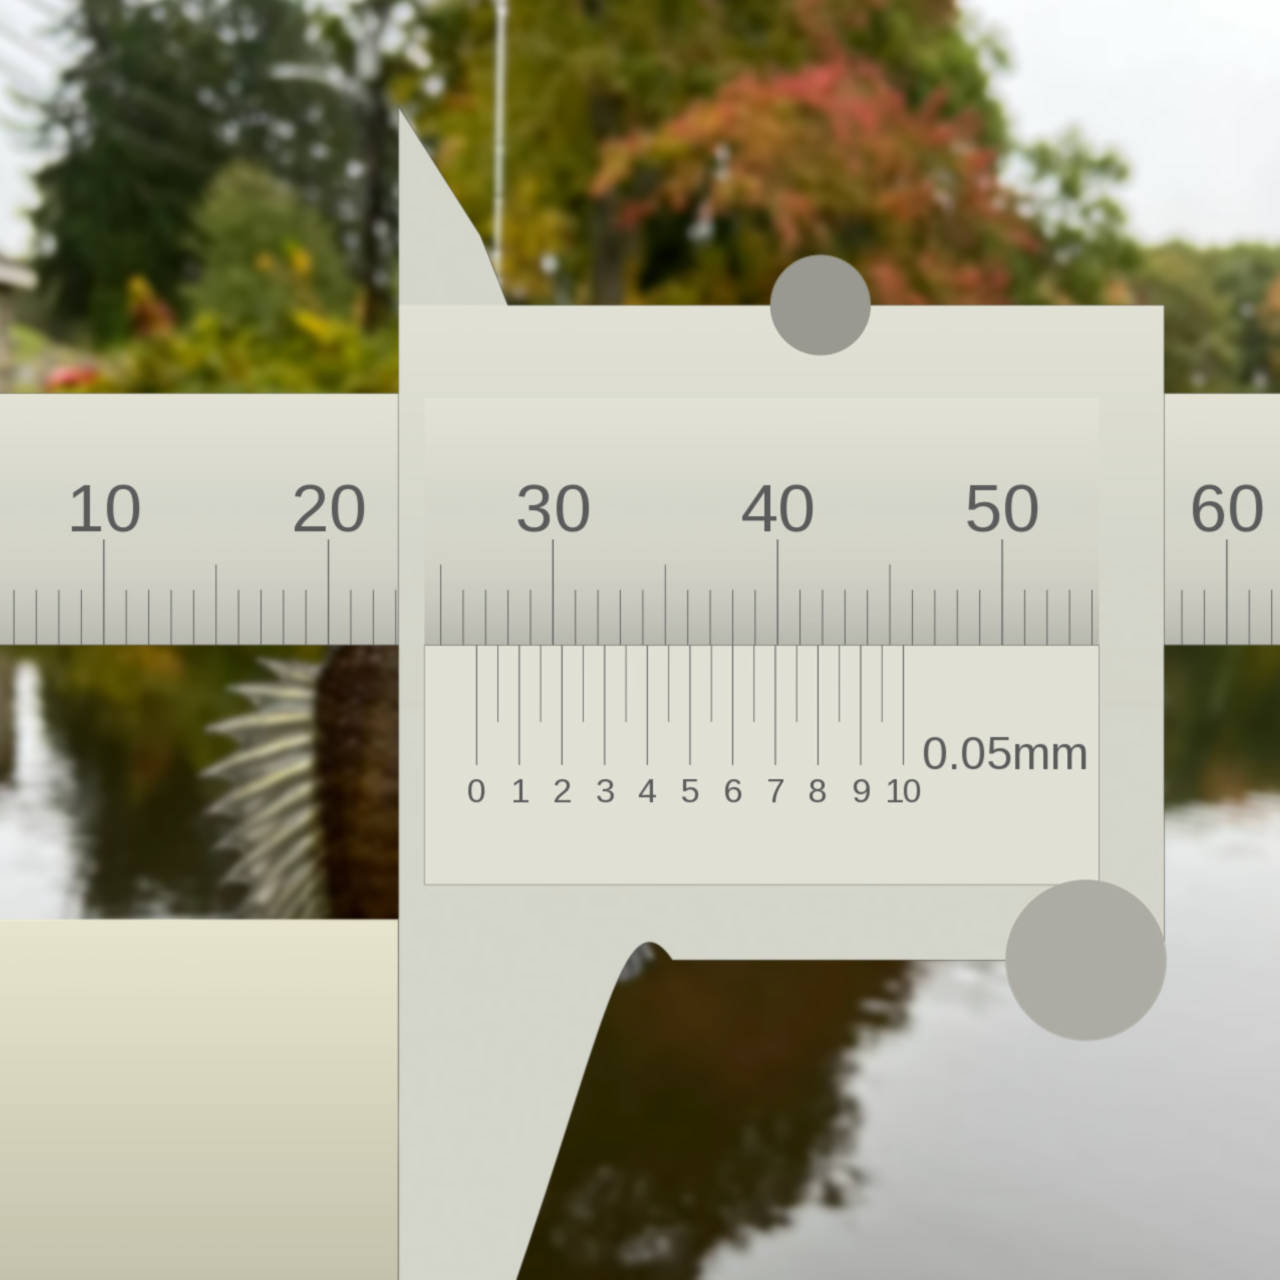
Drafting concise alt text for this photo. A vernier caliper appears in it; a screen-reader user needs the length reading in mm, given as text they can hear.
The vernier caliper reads 26.6 mm
